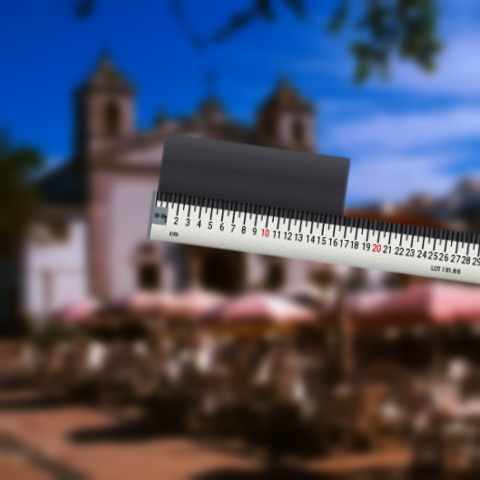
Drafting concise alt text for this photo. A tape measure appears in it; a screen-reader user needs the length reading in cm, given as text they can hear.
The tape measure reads 16.5 cm
